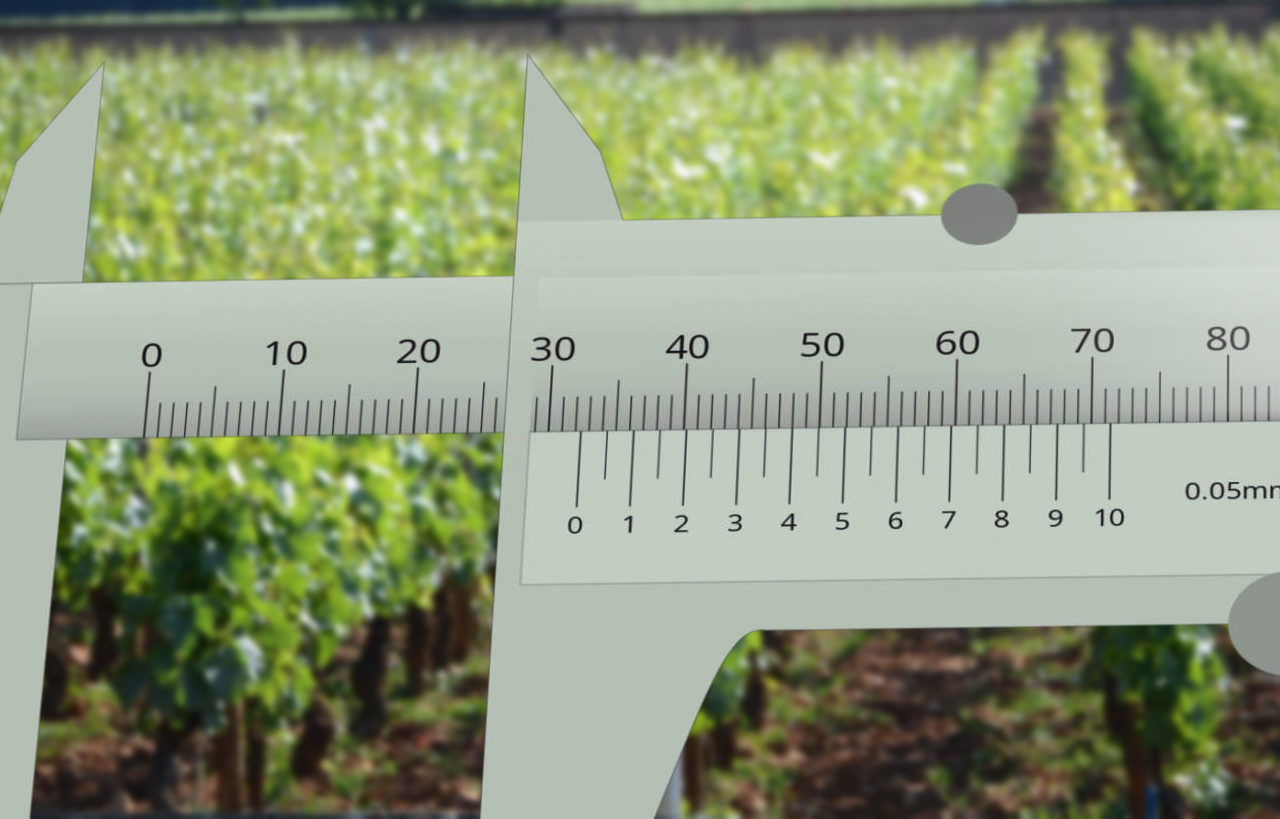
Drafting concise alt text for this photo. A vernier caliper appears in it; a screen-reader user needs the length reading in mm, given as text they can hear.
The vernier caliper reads 32.4 mm
